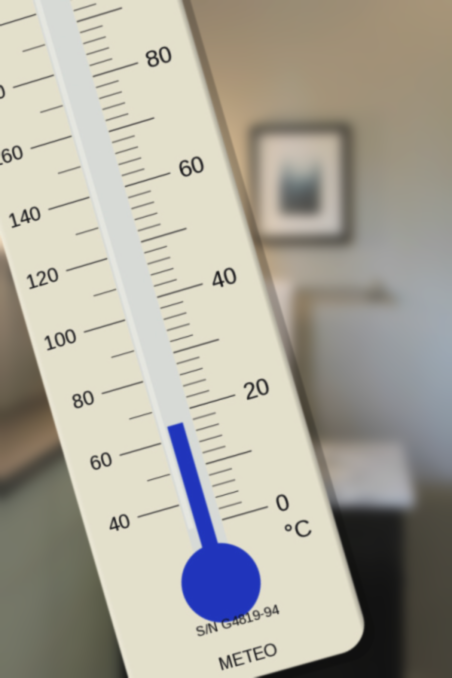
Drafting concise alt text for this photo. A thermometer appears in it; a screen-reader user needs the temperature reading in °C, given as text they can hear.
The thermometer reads 18 °C
